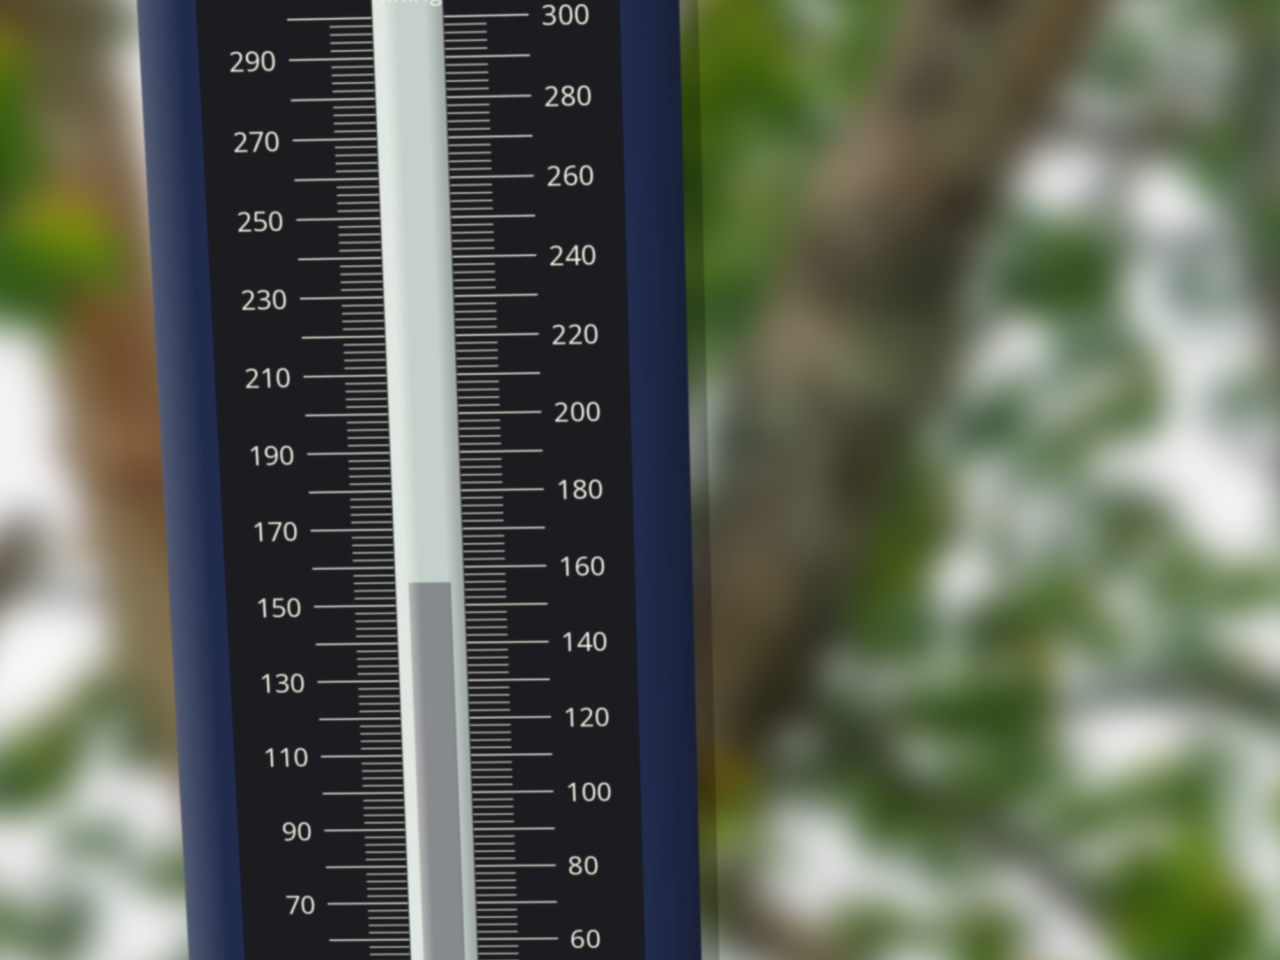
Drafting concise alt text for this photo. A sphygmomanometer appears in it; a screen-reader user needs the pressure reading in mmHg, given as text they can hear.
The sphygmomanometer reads 156 mmHg
